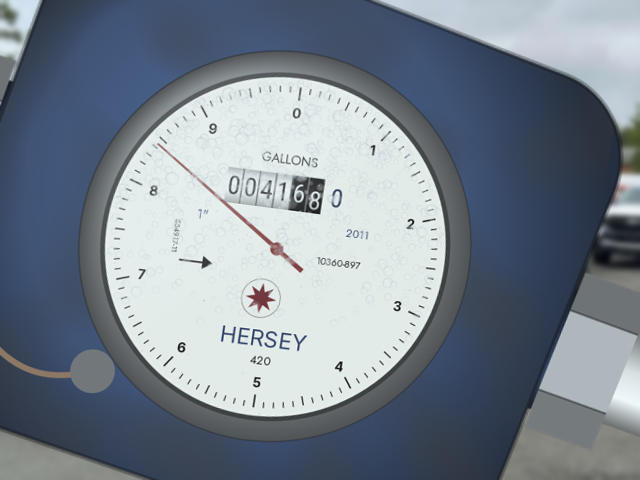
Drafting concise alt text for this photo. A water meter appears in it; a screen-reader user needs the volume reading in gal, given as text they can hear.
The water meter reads 41678.4 gal
